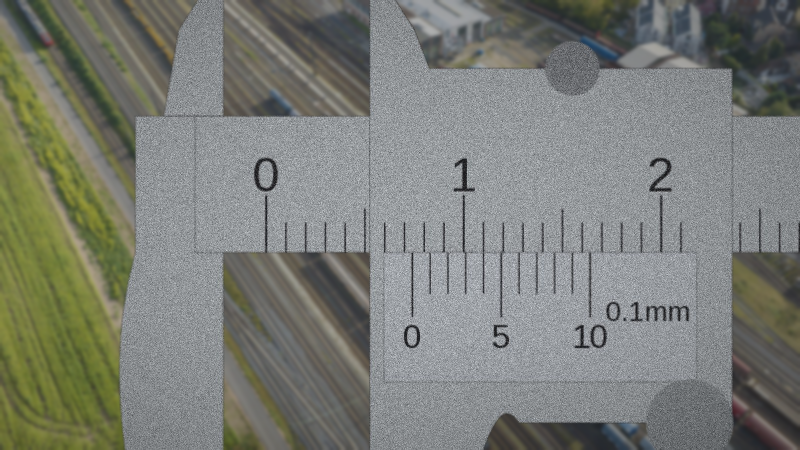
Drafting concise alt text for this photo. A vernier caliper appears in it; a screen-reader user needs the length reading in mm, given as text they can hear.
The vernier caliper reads 7.4 mm
